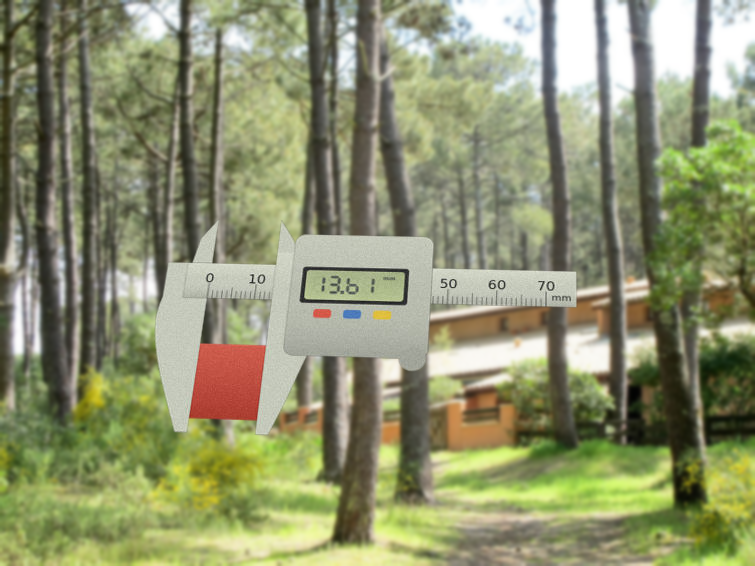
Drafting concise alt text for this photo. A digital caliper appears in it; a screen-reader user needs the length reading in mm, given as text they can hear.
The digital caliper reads 13.61 mm
